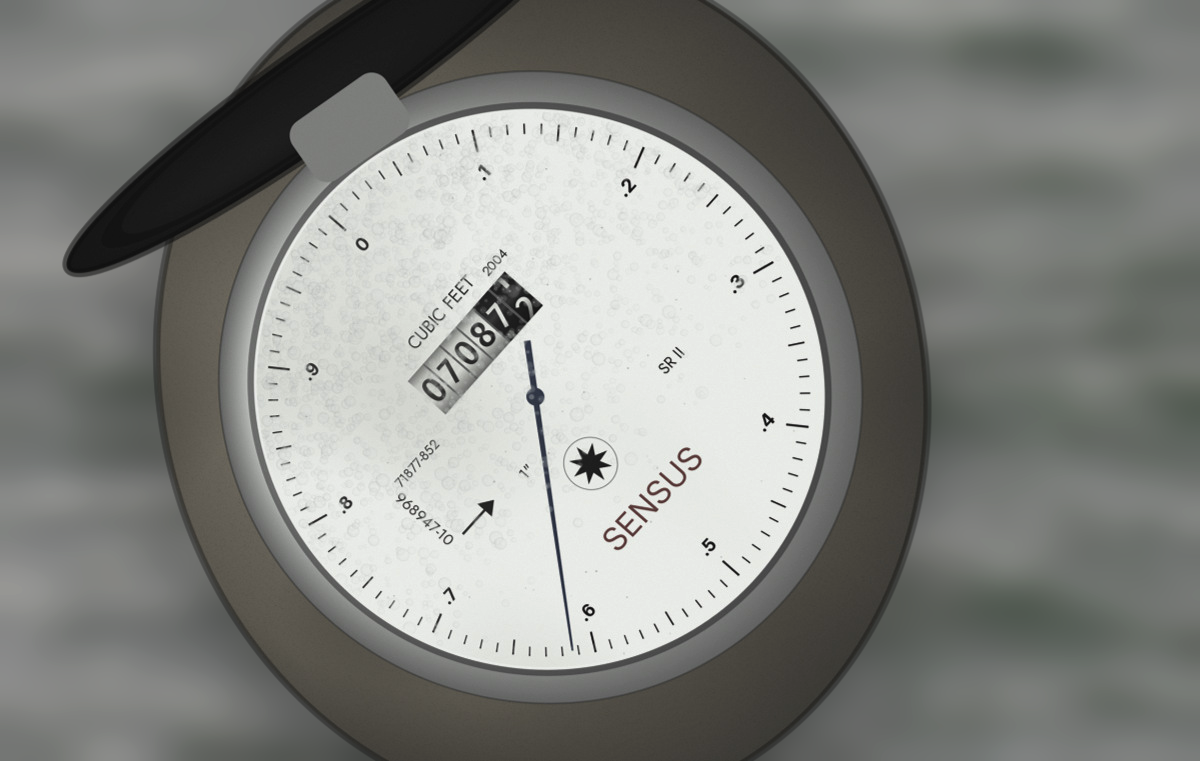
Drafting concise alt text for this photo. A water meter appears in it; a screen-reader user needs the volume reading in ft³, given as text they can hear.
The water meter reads 70871.61 ft³
